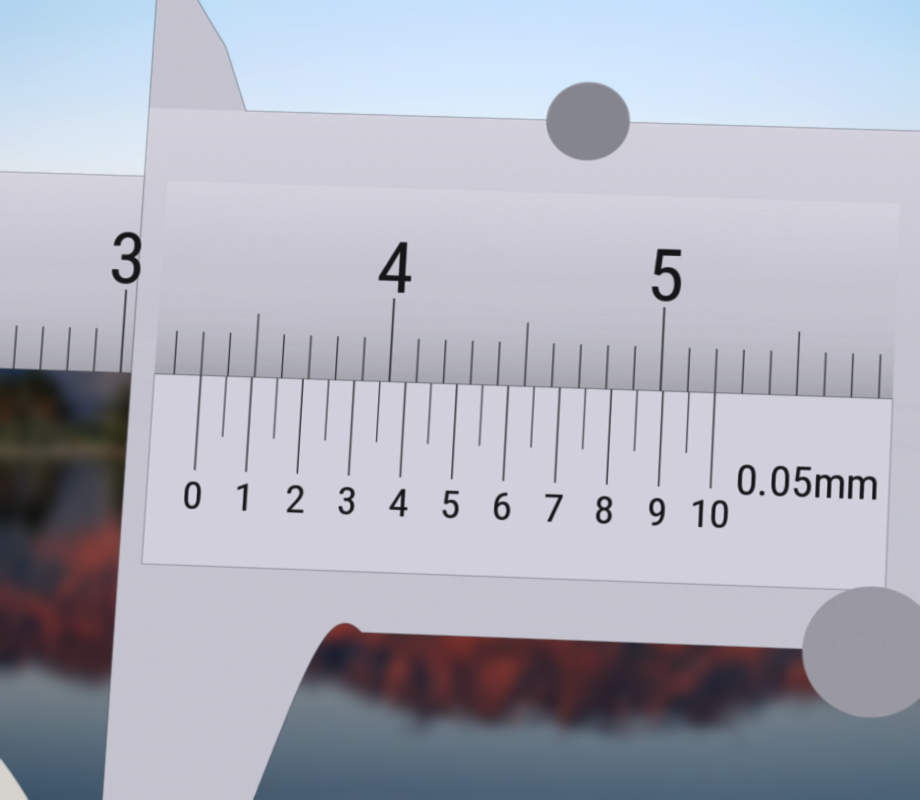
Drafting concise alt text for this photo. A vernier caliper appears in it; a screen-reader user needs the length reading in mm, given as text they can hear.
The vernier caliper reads 33.00 mm
